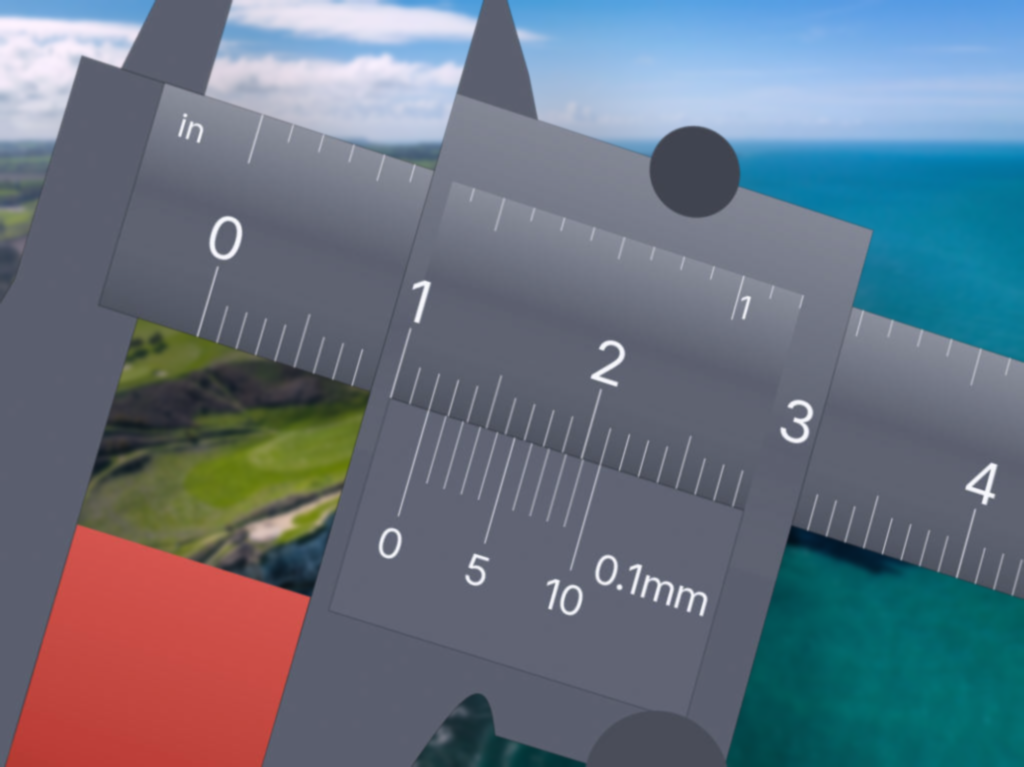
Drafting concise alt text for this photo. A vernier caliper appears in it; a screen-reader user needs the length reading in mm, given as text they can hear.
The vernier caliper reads 12.0 mm
